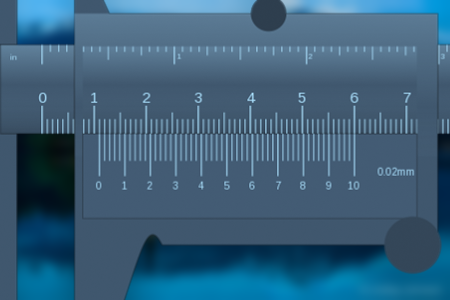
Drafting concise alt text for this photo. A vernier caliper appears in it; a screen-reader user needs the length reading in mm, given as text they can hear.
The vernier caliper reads 11.0 mm
